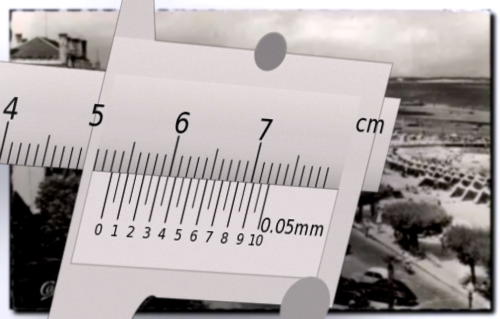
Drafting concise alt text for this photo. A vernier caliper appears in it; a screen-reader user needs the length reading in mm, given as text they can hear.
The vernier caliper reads 53.2 mm
